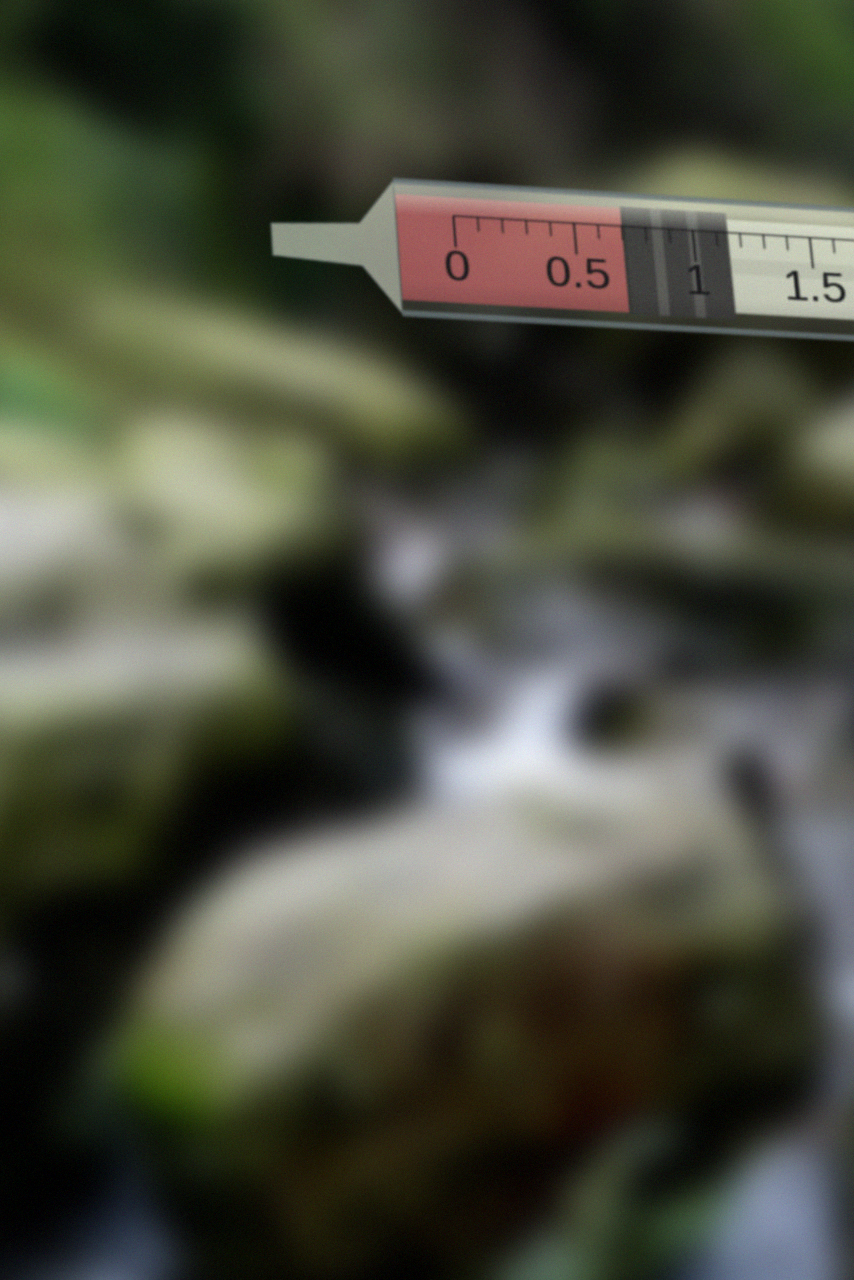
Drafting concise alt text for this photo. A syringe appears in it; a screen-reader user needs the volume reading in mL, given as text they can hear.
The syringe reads 0.7 mL
